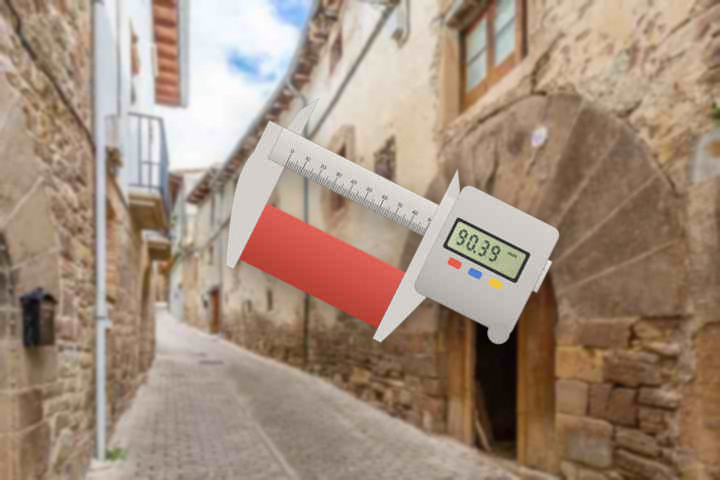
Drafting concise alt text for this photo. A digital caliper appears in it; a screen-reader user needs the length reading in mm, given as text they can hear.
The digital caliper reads 90.39 mm
